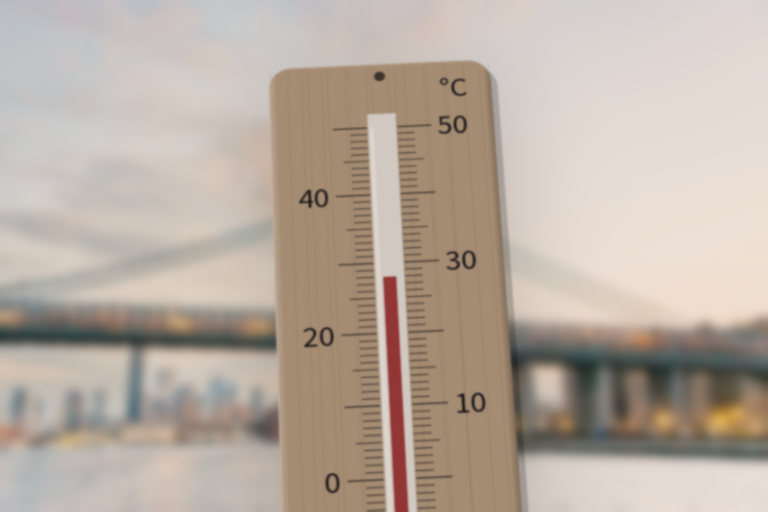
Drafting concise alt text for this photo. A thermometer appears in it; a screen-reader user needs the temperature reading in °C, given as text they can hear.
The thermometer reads 28 °C
